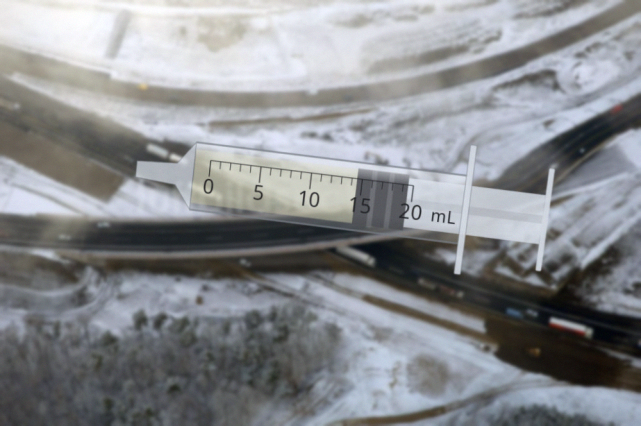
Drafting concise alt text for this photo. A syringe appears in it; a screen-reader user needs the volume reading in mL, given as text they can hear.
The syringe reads 14.5 mL
